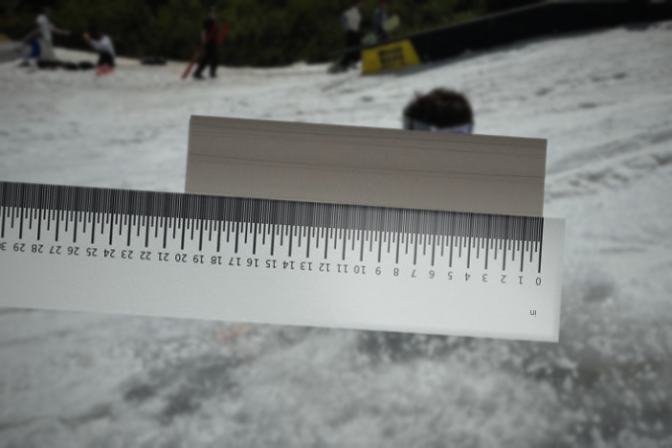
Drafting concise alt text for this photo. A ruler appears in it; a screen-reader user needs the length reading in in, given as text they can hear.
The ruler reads 20 in
